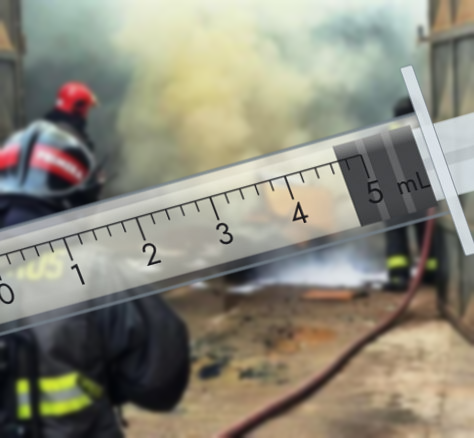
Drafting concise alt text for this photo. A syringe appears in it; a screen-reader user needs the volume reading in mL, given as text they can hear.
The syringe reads 4.7 mL
